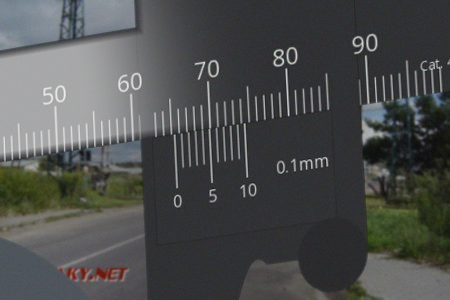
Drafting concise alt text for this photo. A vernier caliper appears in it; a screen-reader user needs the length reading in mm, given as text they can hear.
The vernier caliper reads 65.4 mm
